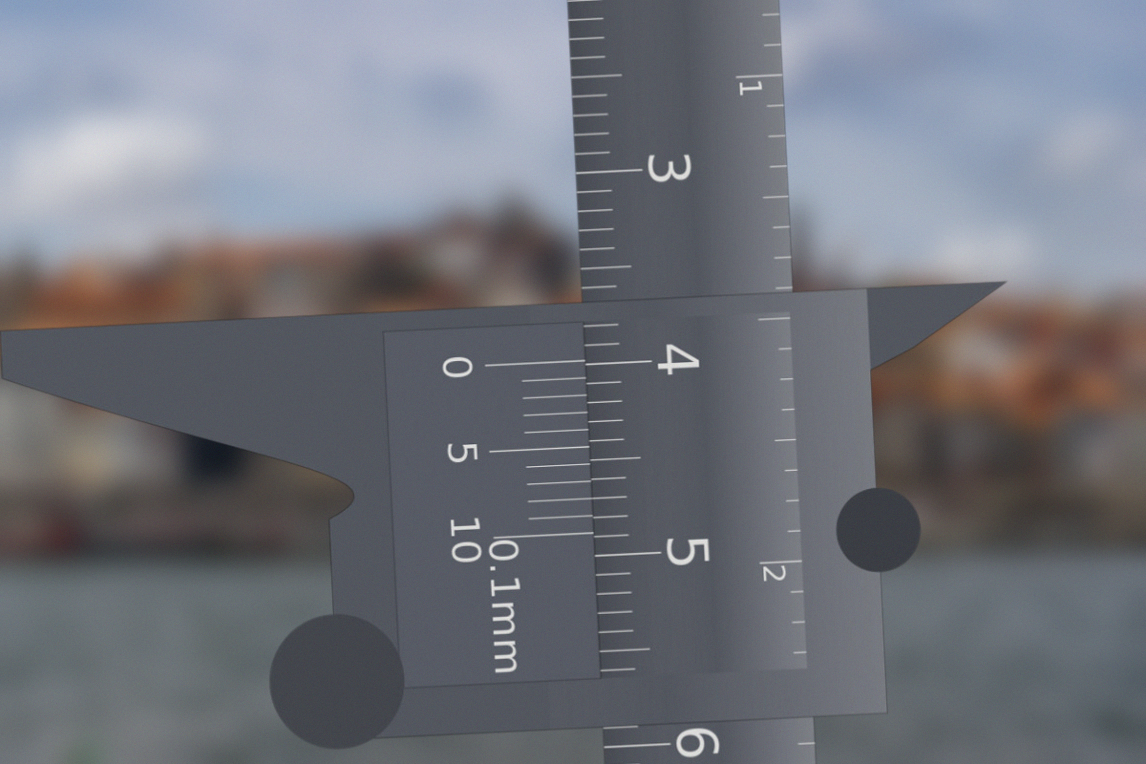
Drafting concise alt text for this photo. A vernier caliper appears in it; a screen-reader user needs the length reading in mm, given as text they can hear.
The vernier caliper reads 39.8 mm
